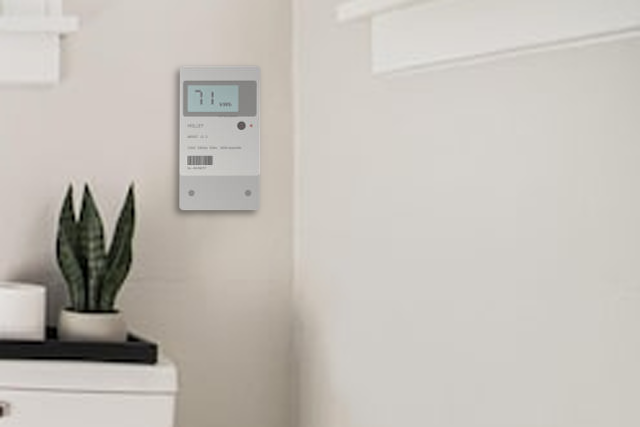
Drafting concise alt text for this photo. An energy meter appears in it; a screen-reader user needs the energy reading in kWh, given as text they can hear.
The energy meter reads 71 kWh
